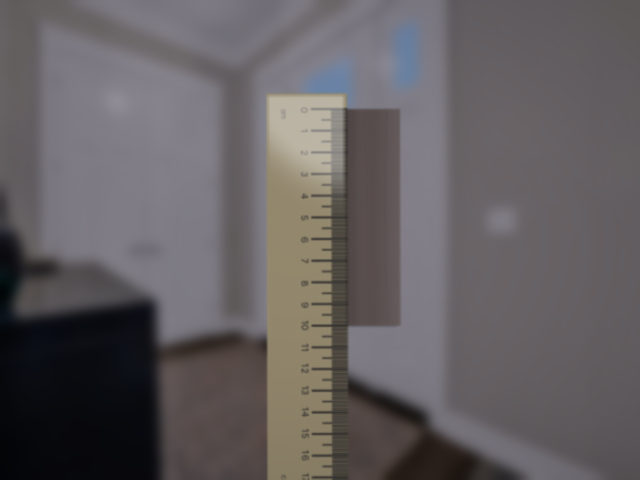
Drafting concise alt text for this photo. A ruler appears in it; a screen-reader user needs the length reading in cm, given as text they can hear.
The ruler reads 10 cm
